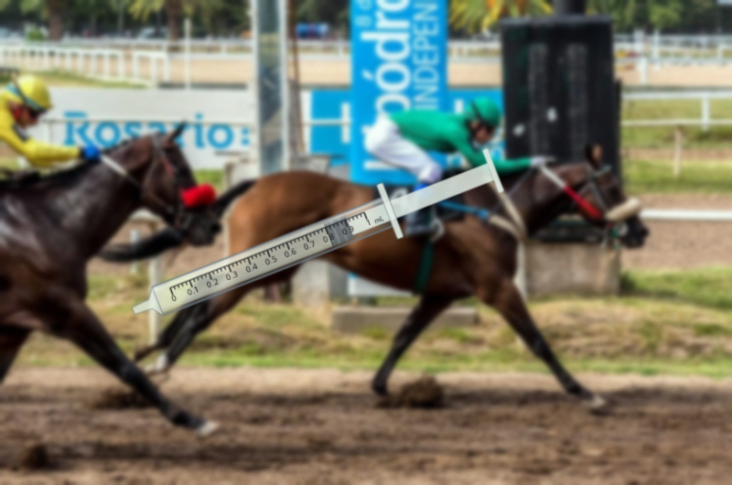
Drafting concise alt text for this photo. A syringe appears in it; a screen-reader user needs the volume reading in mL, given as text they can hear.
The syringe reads 0.8 mL
